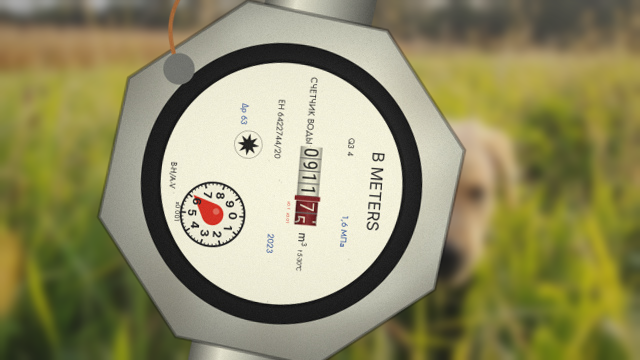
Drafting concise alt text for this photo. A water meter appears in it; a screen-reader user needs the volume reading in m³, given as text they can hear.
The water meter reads 911.746 m³
